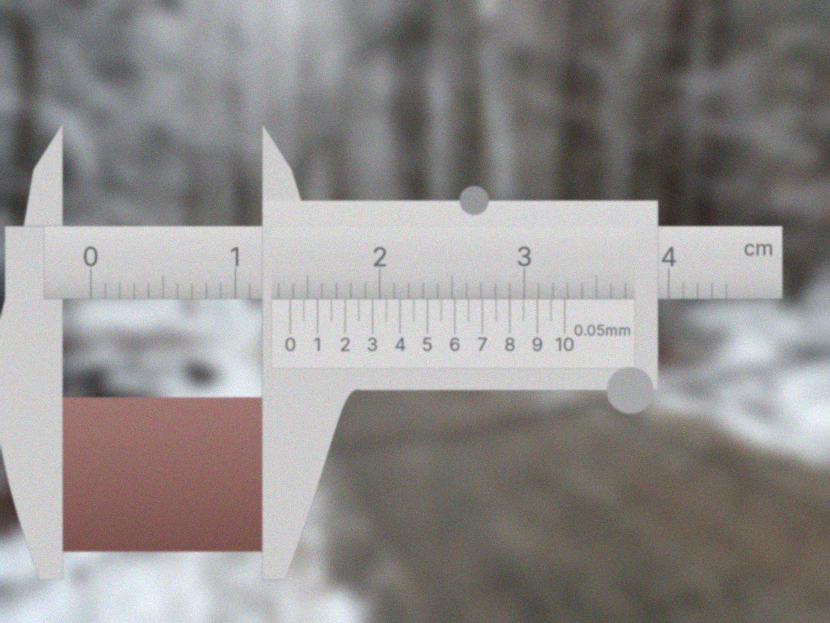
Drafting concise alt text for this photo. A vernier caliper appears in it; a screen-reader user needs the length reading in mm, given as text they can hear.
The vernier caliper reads 13.8 mm
